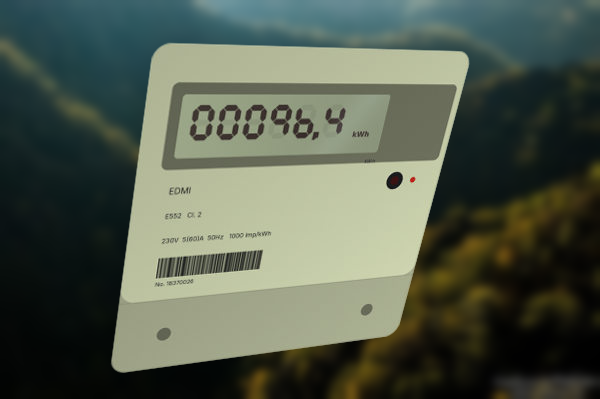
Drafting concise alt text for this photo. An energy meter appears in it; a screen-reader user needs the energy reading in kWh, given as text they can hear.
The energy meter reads 96.4 kWh
